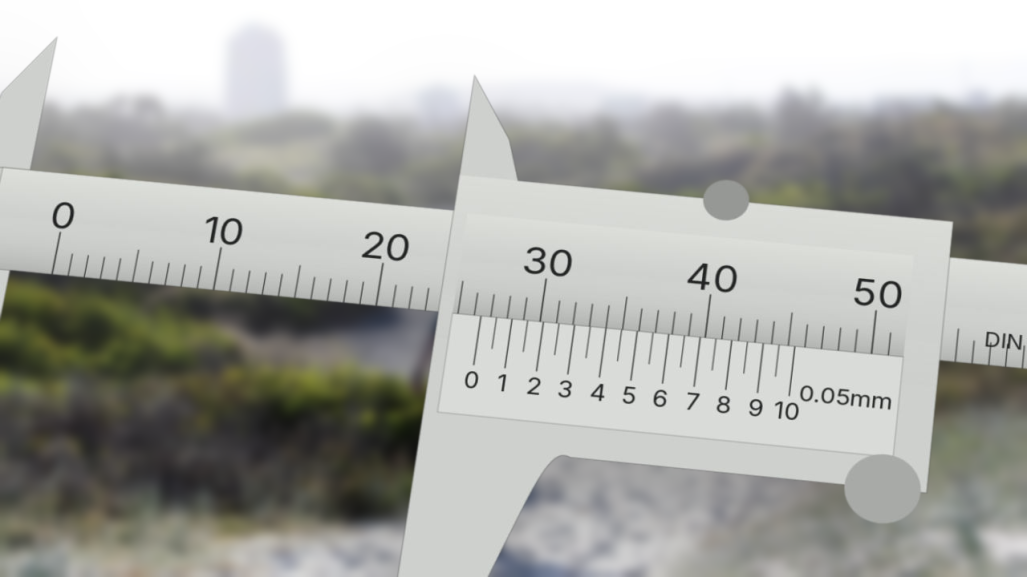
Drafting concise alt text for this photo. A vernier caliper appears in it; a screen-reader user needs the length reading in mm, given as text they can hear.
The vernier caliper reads 26.4 mm
